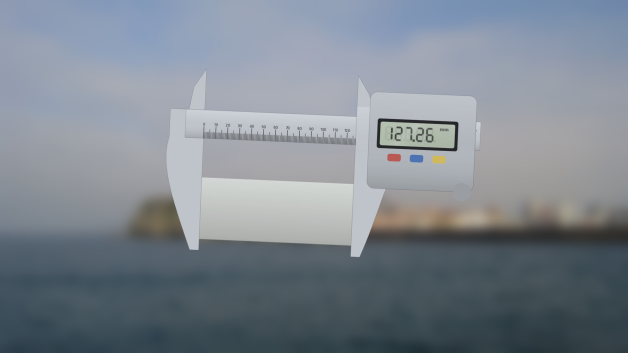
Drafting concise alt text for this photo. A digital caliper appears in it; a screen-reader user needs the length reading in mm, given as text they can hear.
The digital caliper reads 127.26 mm
